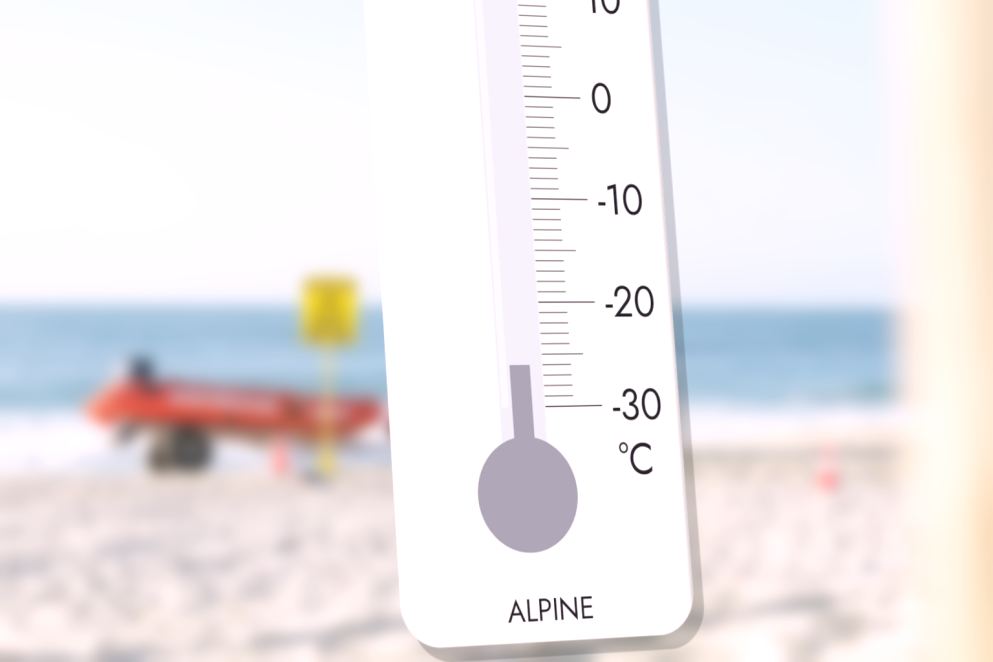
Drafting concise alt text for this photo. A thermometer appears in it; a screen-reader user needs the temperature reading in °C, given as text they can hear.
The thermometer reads -26 °C
